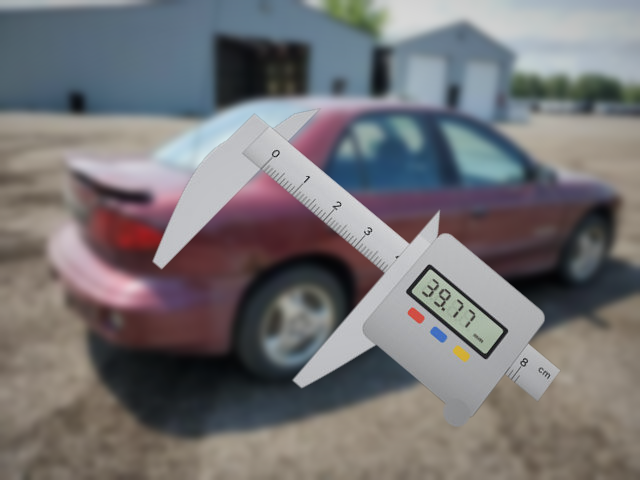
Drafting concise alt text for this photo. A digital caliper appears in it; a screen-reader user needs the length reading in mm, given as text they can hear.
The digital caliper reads 39.77 mm
